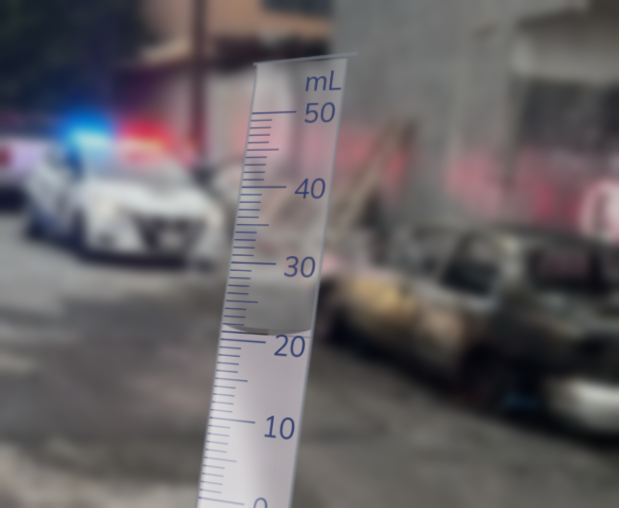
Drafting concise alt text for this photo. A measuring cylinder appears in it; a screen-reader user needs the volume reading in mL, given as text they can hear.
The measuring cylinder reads 21 mL
